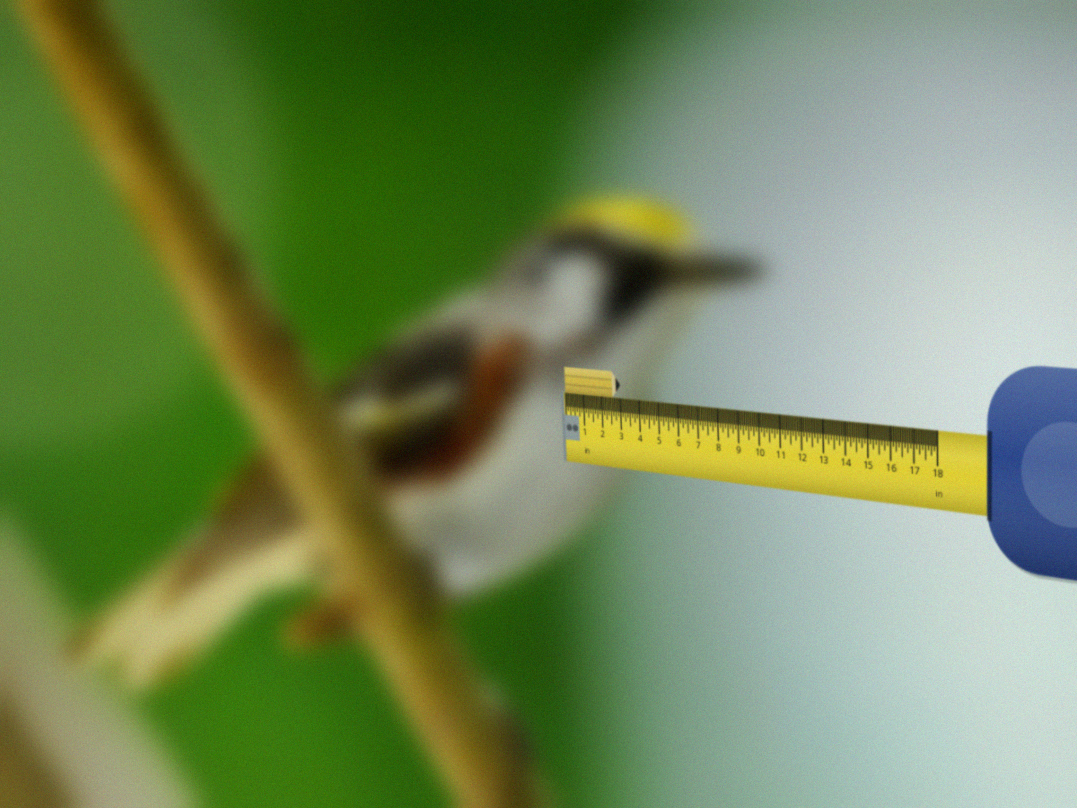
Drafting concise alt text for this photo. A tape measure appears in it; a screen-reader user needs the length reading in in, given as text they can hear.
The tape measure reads 3 in
